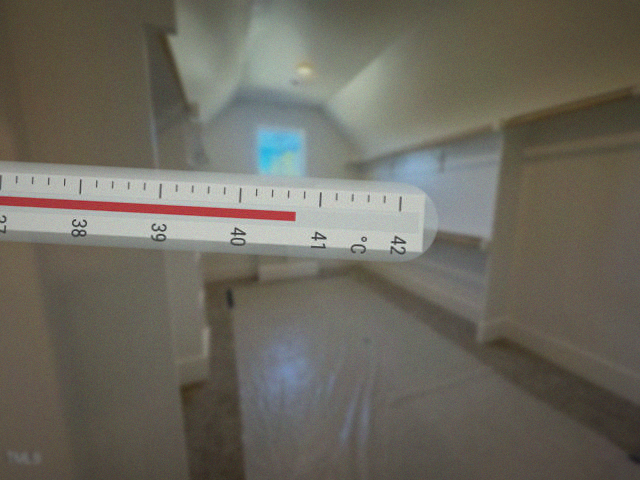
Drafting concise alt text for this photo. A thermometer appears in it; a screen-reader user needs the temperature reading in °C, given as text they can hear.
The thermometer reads 40.7 °C
